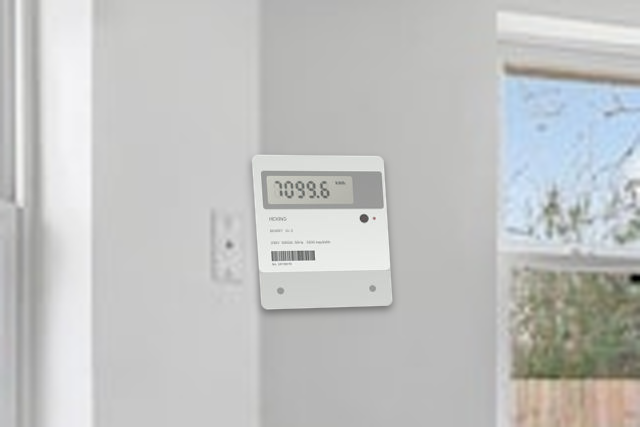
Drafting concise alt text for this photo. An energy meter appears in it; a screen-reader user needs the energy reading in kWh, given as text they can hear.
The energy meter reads 7099.6 kWh
